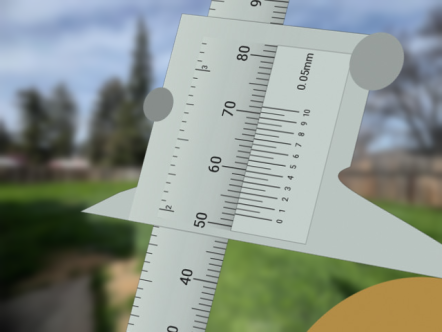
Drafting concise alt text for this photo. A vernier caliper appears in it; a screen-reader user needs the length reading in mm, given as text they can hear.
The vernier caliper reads 52.2 mm
